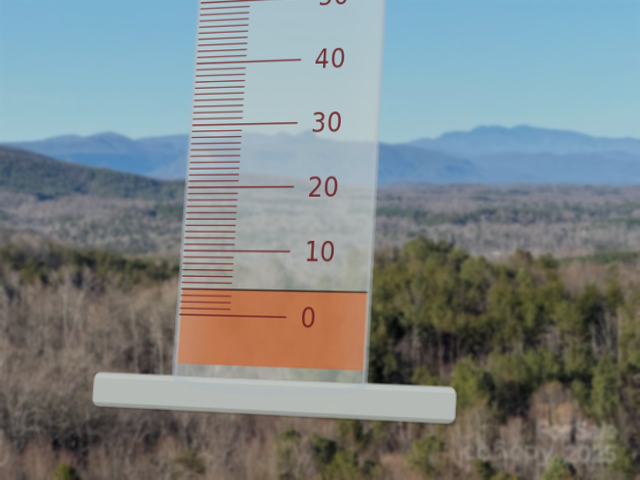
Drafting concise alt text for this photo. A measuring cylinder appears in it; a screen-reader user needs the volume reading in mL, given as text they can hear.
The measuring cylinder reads 4 mL
